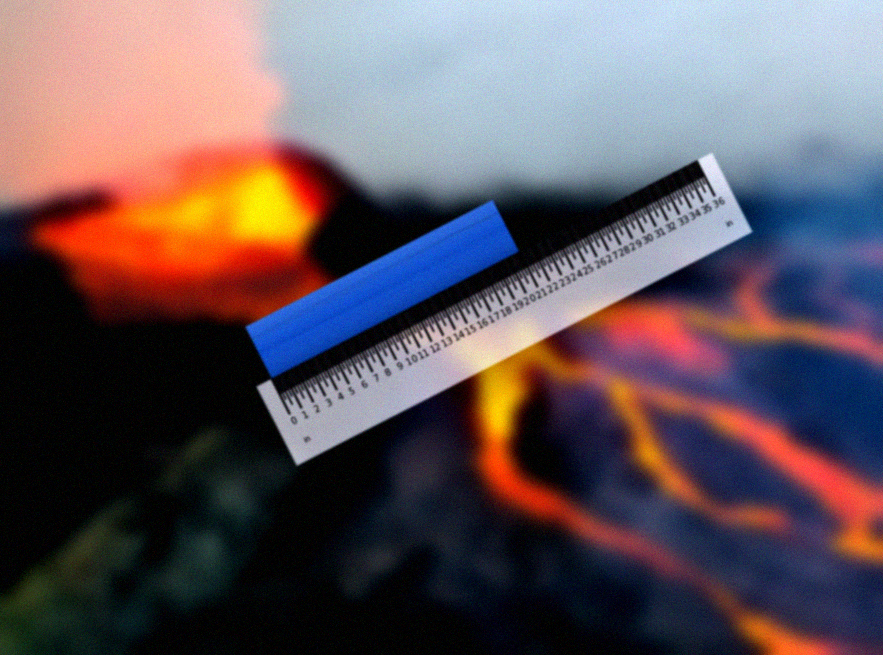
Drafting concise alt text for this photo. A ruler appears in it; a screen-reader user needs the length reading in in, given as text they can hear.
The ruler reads 21 in
